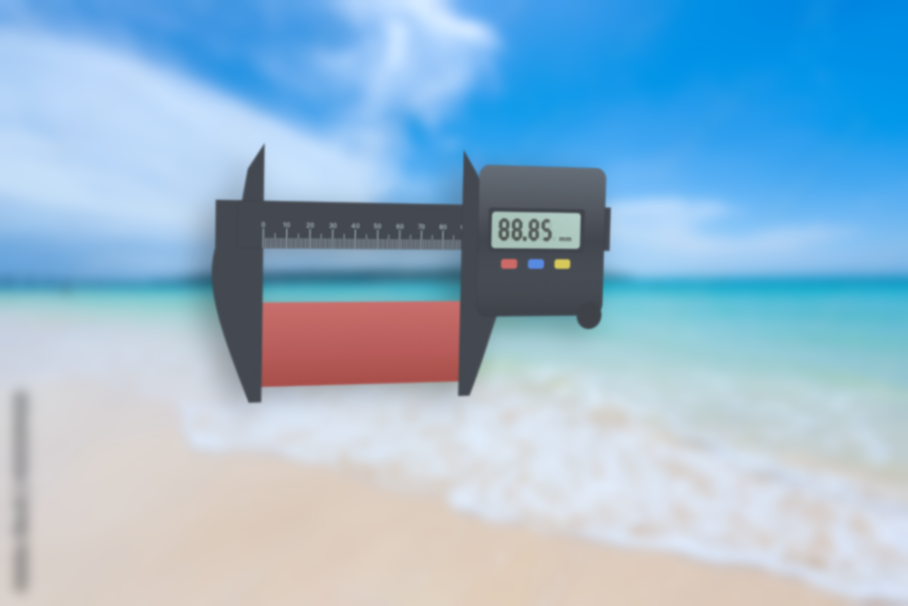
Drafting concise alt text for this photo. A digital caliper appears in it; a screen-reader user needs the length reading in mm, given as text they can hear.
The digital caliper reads 88.85 mm
